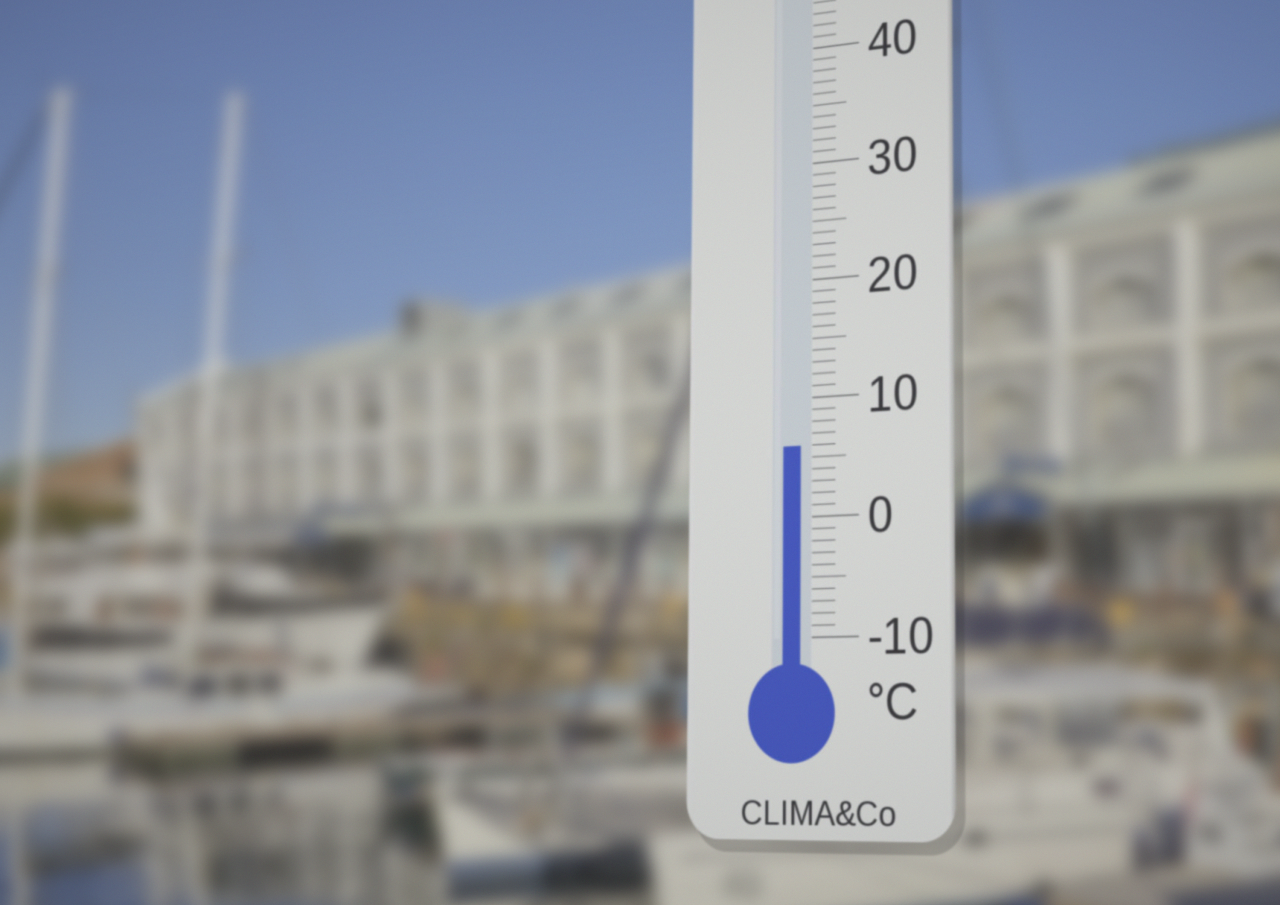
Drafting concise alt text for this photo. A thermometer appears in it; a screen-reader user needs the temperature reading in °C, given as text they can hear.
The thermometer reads 6 °C
